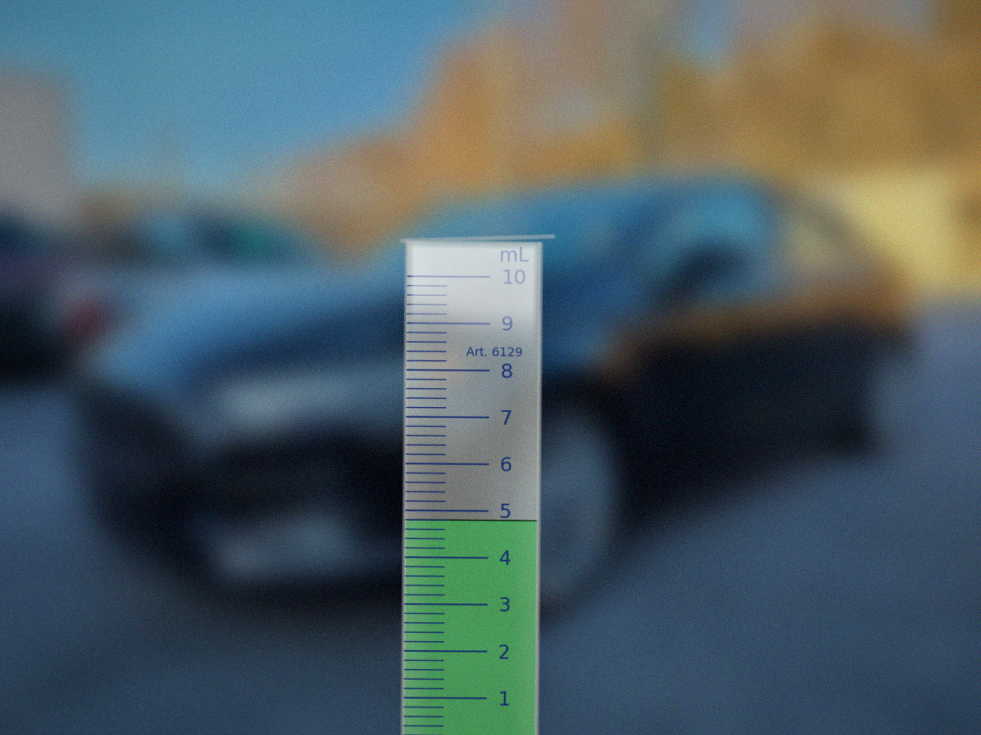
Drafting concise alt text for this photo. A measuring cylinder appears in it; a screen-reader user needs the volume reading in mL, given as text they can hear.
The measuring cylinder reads 4.8 mL
